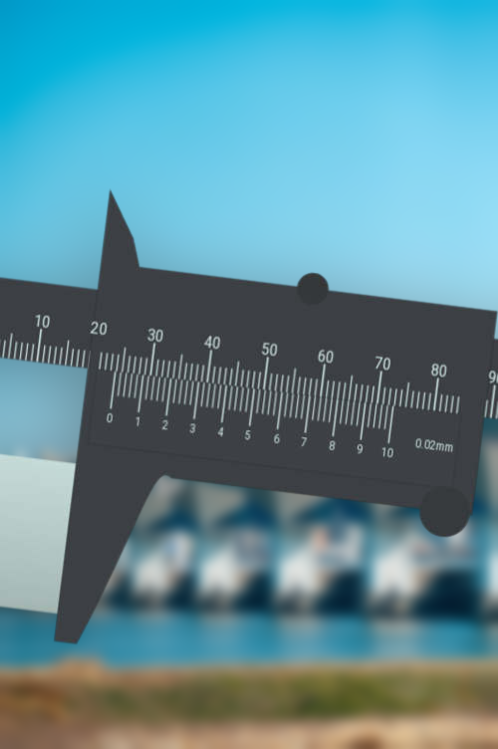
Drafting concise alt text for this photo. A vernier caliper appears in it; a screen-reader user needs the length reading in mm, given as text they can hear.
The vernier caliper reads 23.8 mm
